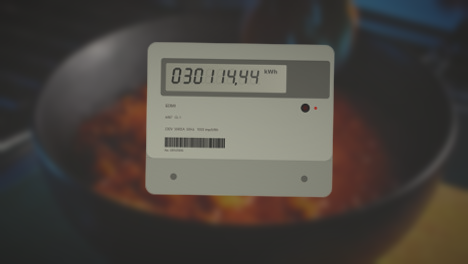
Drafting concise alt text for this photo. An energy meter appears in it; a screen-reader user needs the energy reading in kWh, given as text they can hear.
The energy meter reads 30114.44 kWh
